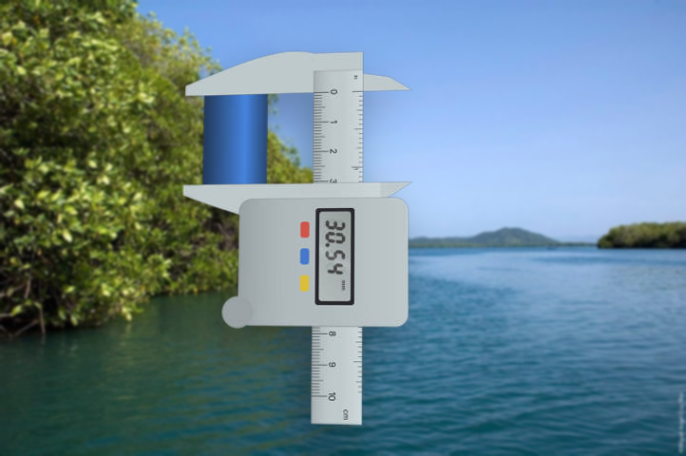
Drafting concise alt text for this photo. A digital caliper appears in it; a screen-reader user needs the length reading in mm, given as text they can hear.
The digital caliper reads 30.54 mm
